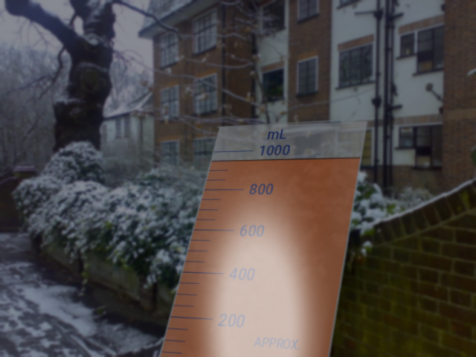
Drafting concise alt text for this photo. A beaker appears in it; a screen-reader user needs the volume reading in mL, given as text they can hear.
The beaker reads 950 mL
